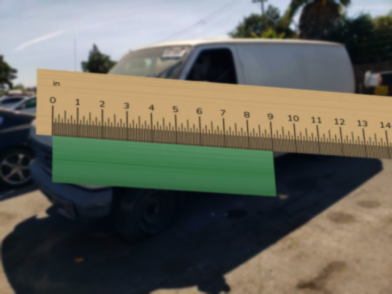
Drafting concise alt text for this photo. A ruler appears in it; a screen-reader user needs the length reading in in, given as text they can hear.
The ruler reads 9 in
